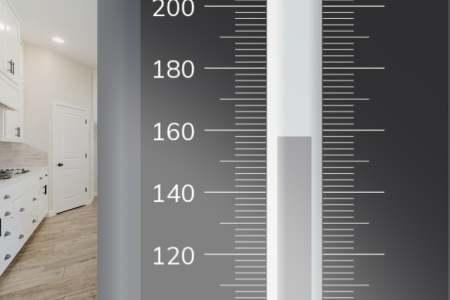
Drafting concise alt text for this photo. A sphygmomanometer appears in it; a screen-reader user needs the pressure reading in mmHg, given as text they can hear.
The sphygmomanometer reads 158 mmHg
